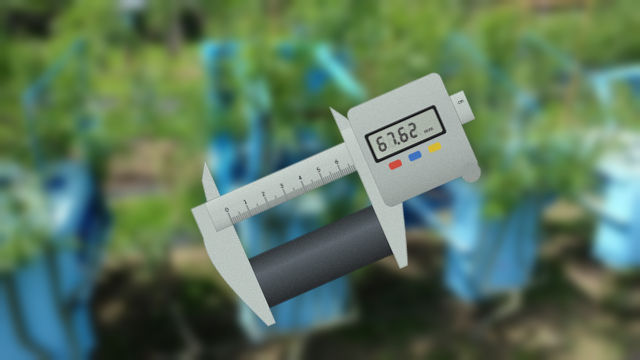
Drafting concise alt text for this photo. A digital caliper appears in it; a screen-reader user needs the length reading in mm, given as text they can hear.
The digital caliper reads 67.62 mm
